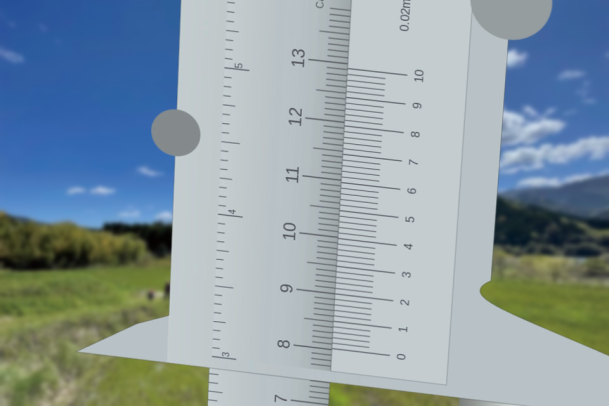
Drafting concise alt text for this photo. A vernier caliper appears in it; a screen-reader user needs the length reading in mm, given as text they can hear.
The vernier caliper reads 80.2 mm
